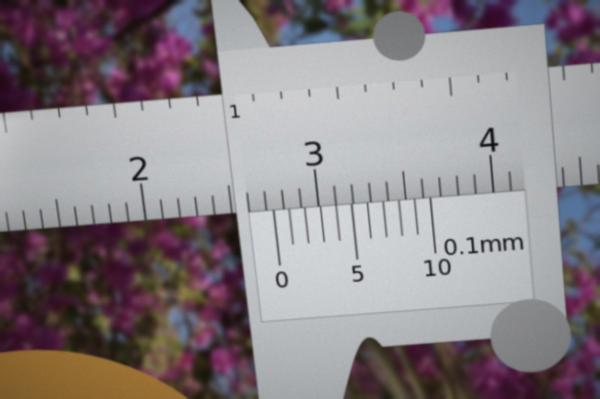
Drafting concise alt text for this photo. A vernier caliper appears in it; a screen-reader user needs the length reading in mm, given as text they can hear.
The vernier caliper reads 27.4 mm
